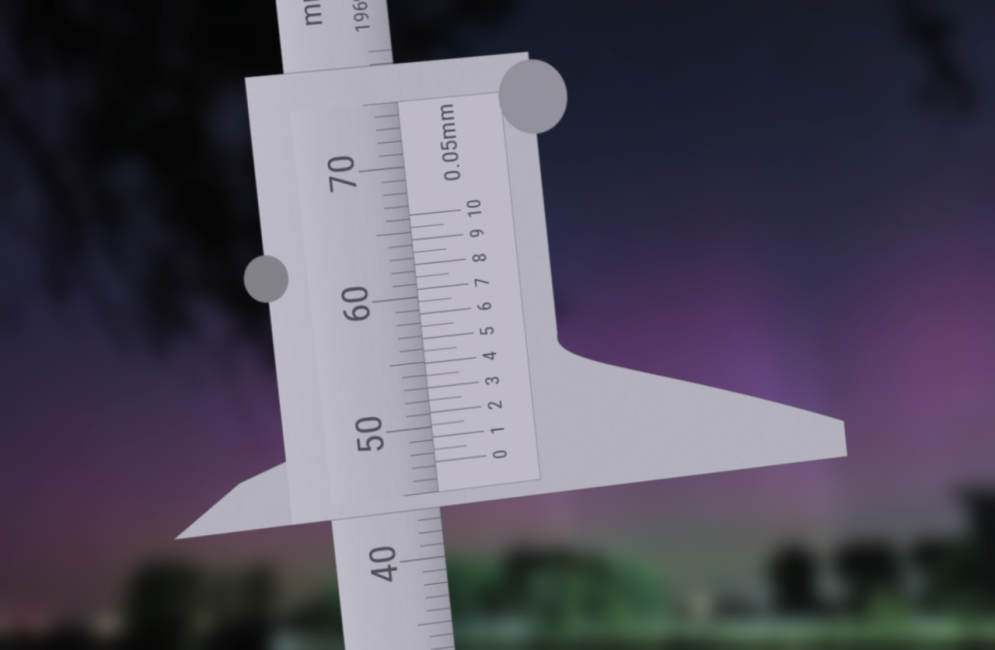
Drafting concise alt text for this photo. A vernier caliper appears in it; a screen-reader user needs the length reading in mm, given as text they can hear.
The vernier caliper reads 47.3 mm
